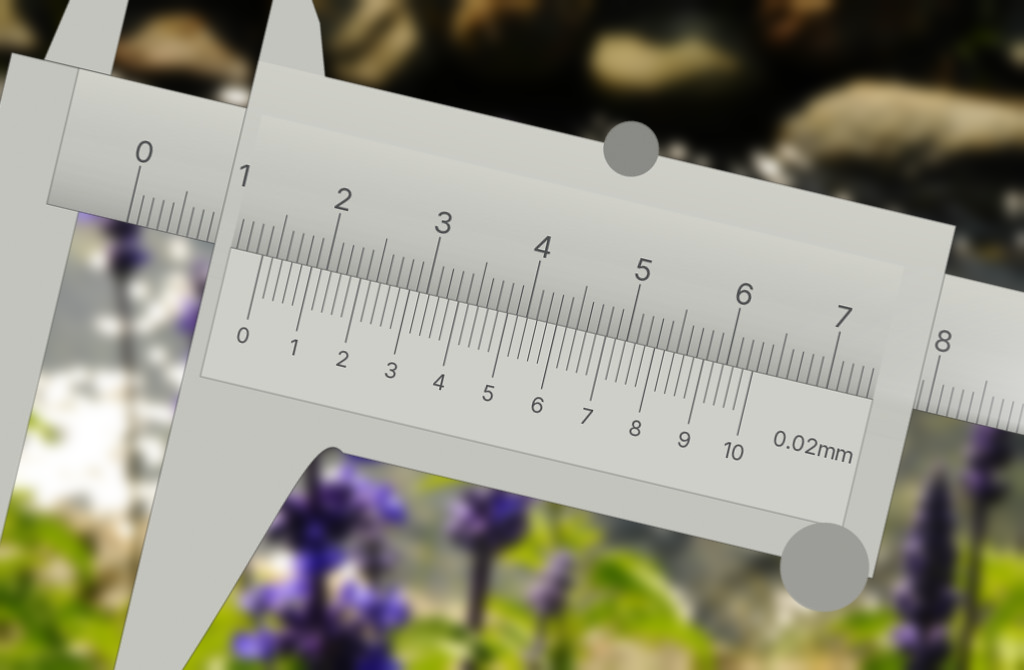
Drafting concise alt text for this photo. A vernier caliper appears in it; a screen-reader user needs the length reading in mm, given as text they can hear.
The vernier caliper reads 13.6 mm
